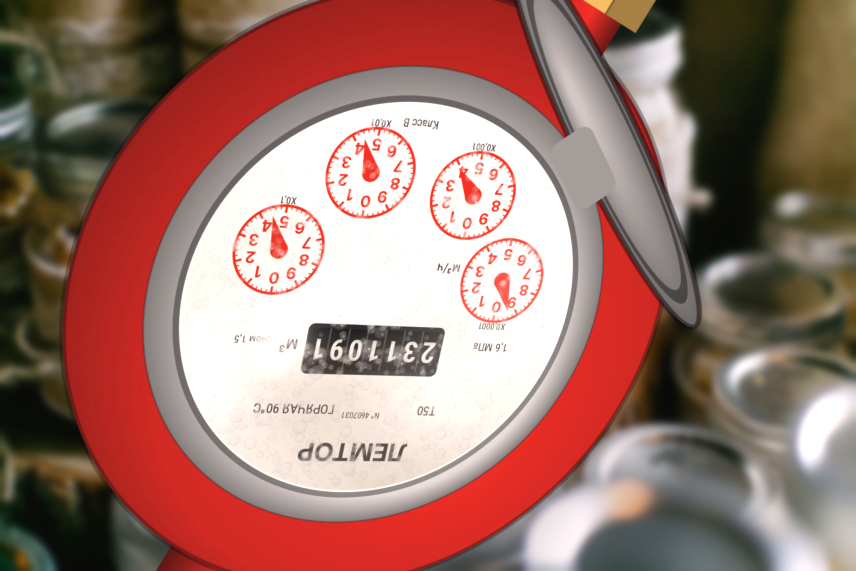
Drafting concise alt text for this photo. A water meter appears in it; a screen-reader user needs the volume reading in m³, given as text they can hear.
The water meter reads 2311091.4439 m³
